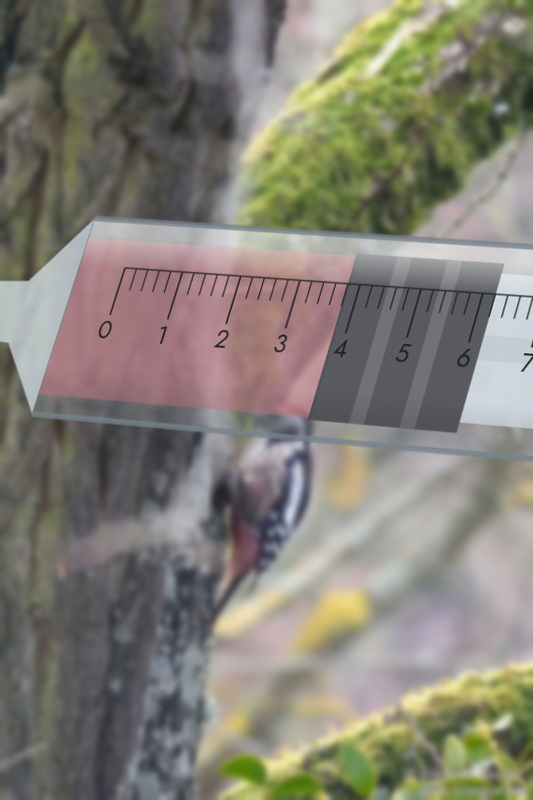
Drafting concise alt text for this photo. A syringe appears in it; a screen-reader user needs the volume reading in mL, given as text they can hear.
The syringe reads 3.8 mL
